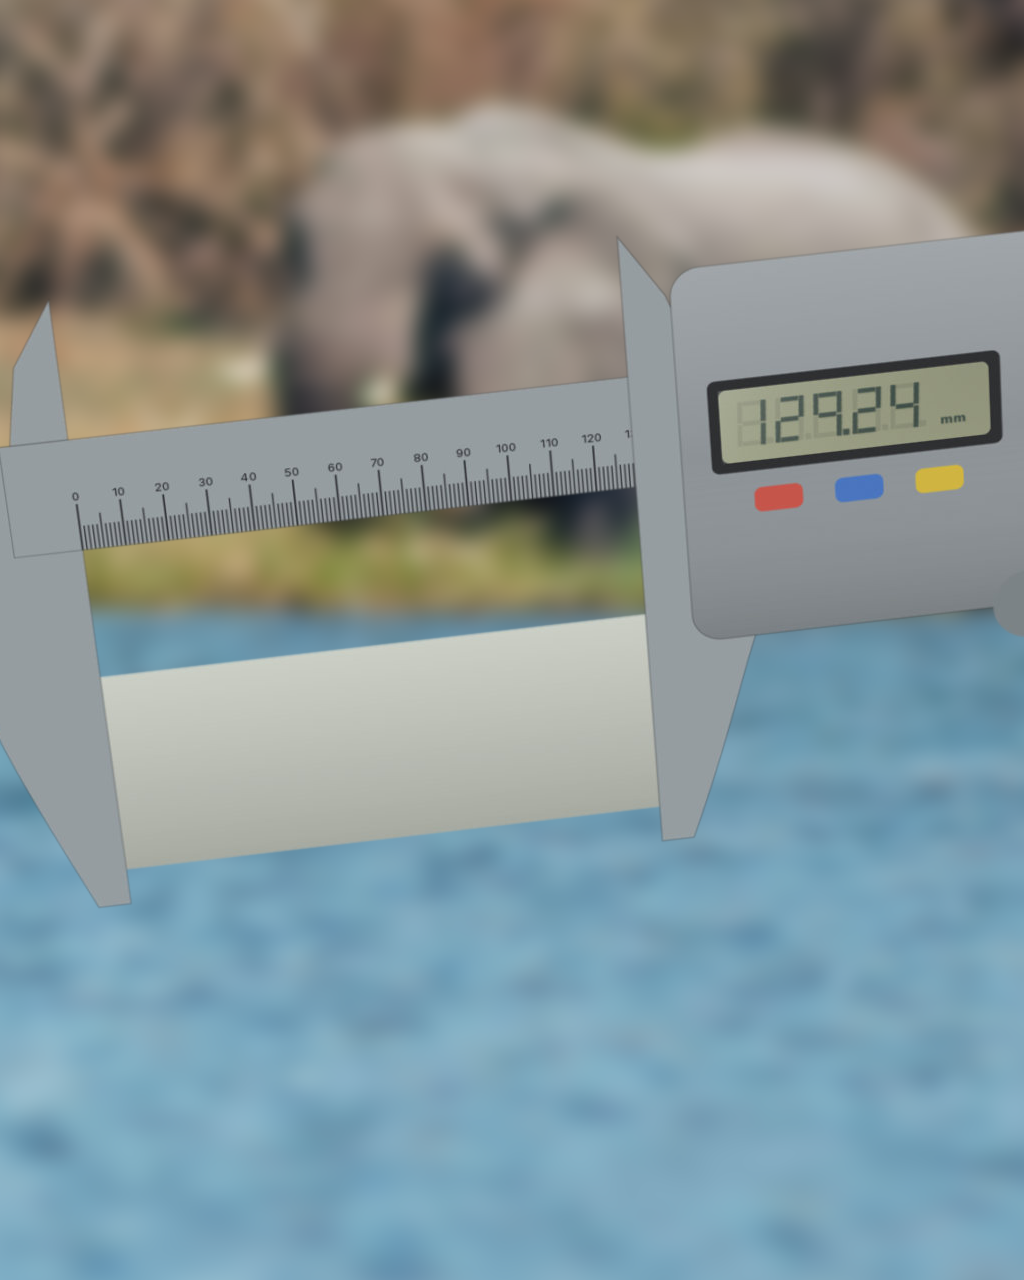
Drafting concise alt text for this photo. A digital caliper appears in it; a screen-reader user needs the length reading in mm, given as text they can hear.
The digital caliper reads 129.24 mm
